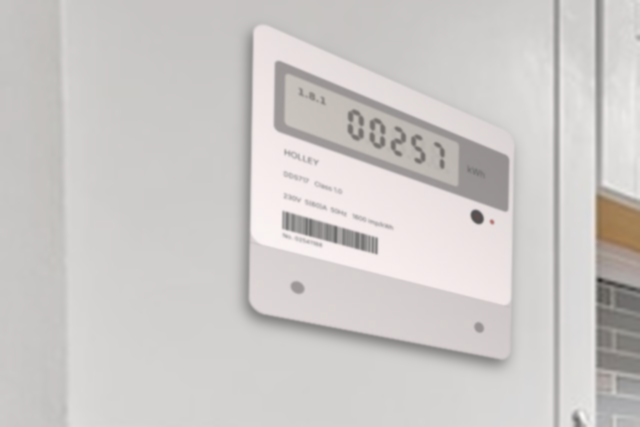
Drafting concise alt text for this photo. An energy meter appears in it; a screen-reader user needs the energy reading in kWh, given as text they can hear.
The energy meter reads 257 kWh
